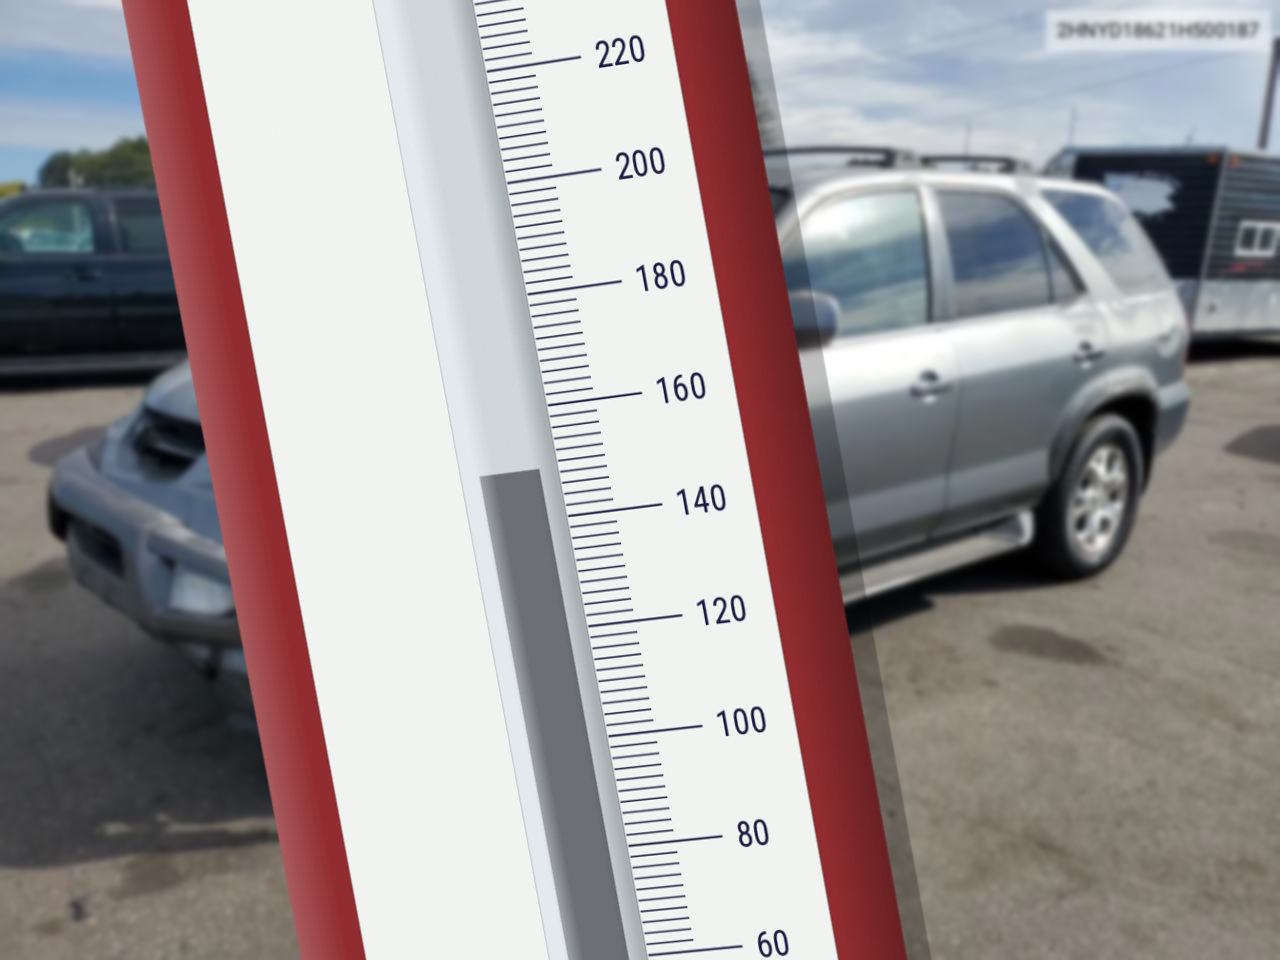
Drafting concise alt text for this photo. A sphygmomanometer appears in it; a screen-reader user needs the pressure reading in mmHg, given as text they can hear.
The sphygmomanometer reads 149 mmHg
